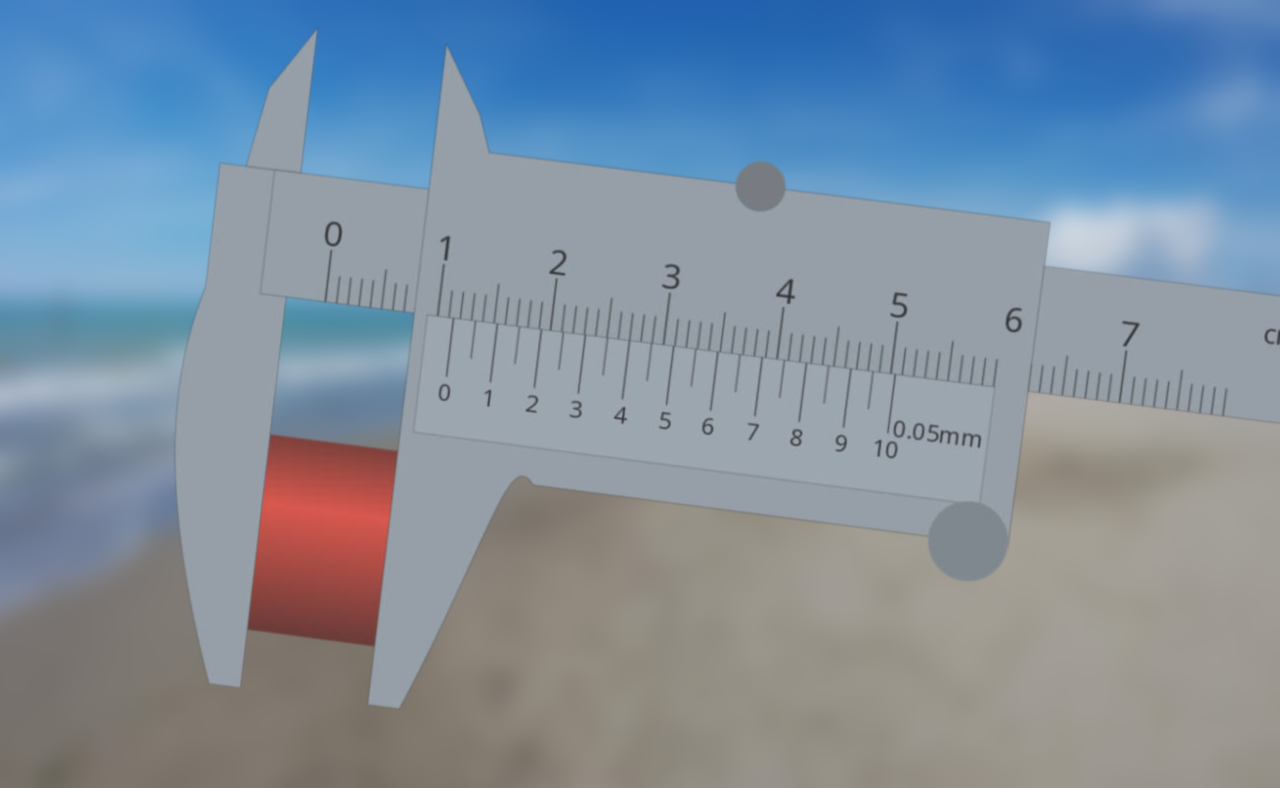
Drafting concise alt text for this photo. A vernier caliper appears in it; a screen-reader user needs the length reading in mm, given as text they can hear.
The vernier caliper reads 11.4 mm
